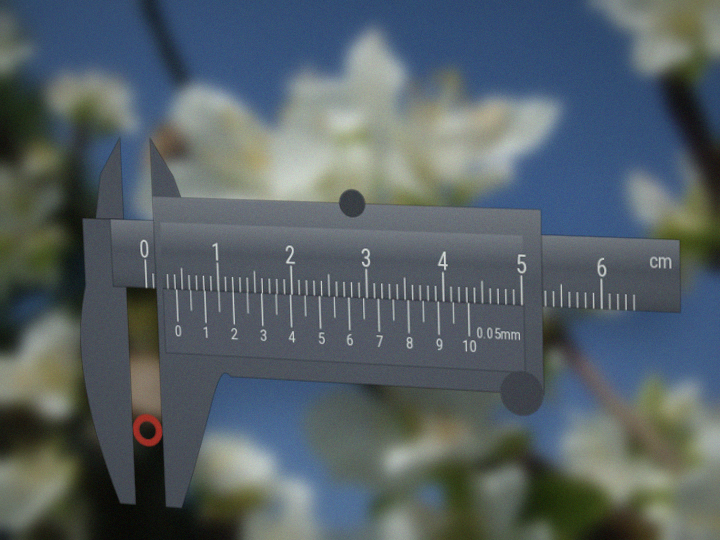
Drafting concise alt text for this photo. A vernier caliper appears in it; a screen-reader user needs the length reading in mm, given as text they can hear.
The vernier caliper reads 4.2 mm
